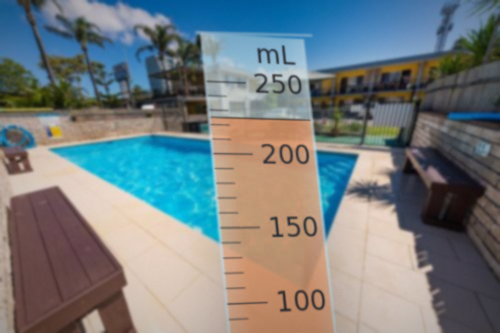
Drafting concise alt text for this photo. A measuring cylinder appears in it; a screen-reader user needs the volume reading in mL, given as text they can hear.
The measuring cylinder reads 225 mL
